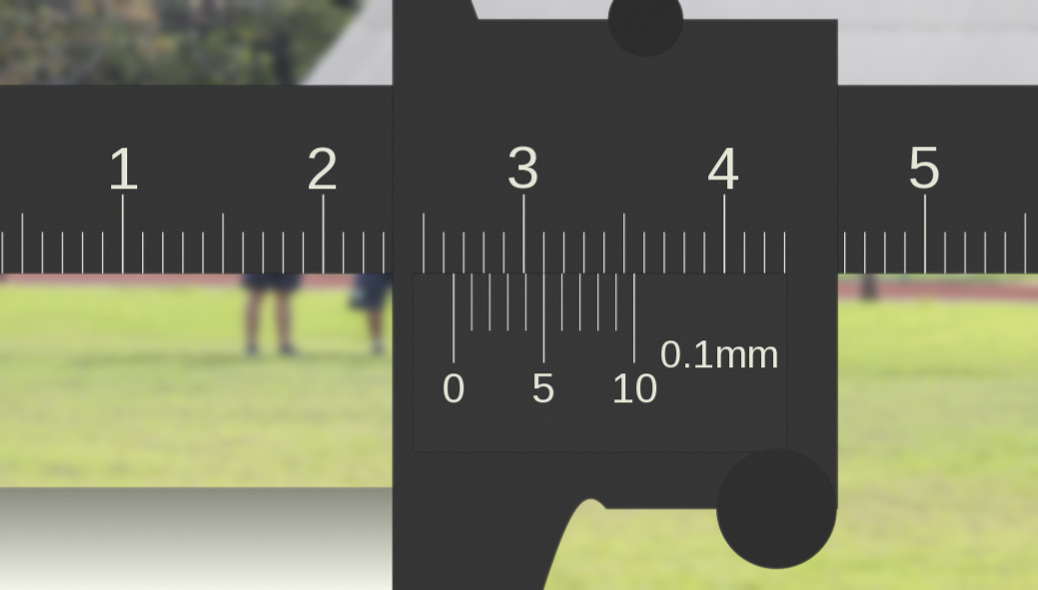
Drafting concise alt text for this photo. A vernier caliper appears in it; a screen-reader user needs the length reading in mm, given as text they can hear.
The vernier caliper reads 26.5 mm
